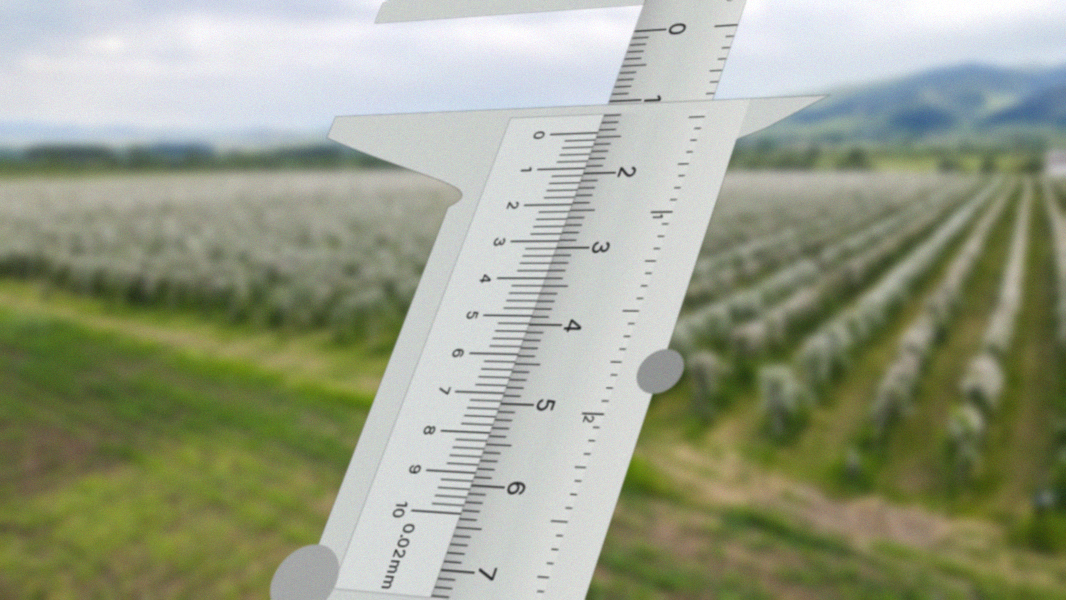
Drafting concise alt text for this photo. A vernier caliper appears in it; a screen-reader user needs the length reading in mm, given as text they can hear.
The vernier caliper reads 14.4 mm
